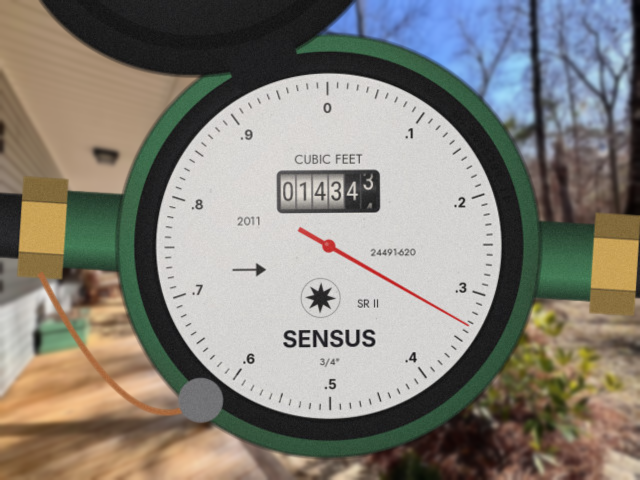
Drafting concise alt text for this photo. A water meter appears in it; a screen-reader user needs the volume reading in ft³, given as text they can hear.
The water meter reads 14343.33 ft³
